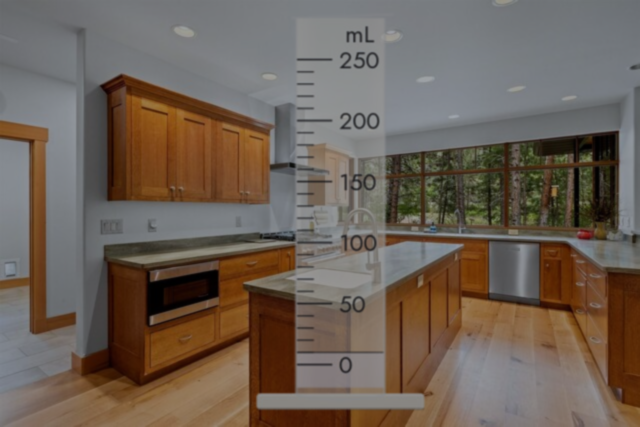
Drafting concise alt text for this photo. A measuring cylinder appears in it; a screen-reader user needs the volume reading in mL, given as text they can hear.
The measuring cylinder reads 10 mL
